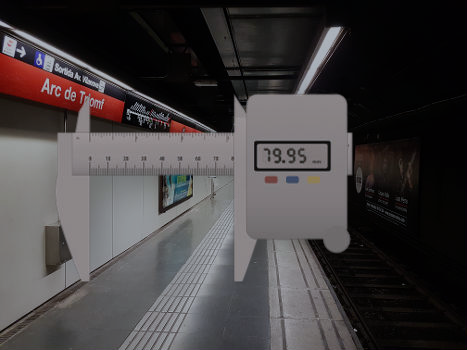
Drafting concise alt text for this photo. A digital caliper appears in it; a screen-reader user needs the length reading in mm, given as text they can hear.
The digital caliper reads 79.95 mm
